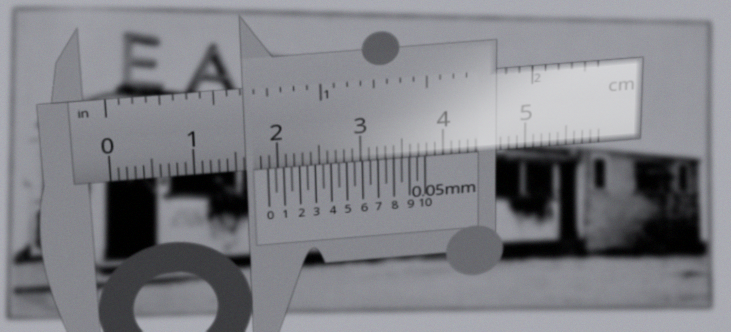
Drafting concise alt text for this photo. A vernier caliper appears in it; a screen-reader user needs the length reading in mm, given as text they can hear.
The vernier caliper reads 18.8 mm
